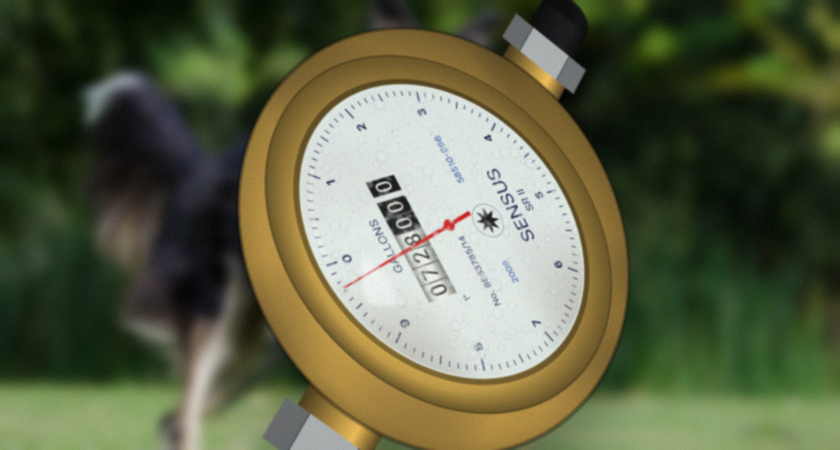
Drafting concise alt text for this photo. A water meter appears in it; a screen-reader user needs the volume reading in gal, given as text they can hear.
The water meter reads 727999.7 gal
